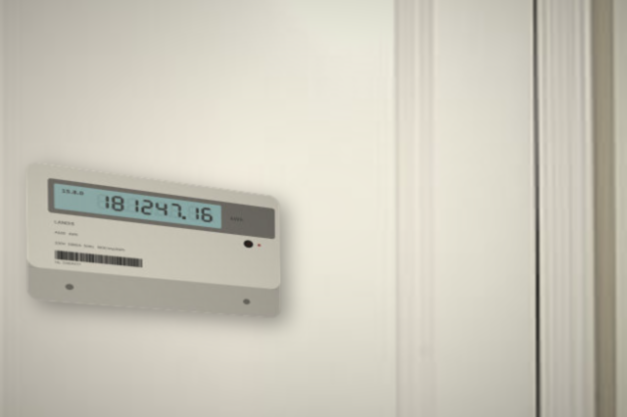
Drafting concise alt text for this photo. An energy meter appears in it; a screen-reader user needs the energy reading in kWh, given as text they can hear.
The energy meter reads 181247.16 kWh
